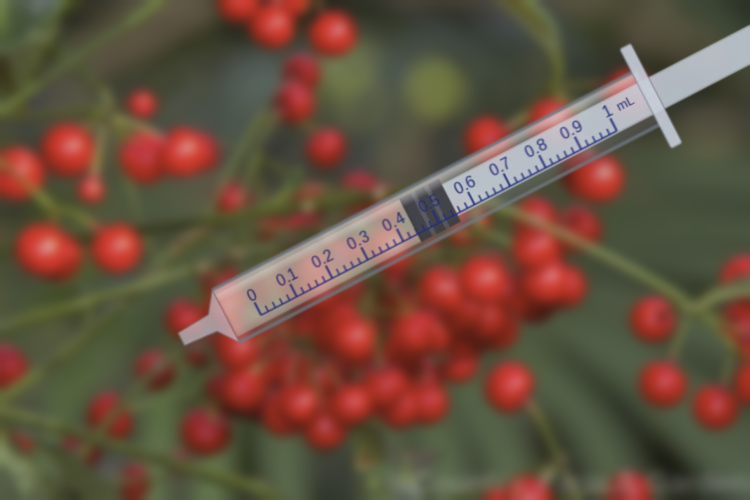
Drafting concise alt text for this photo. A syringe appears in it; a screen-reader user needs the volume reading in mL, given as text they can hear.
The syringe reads 0.44 mL
